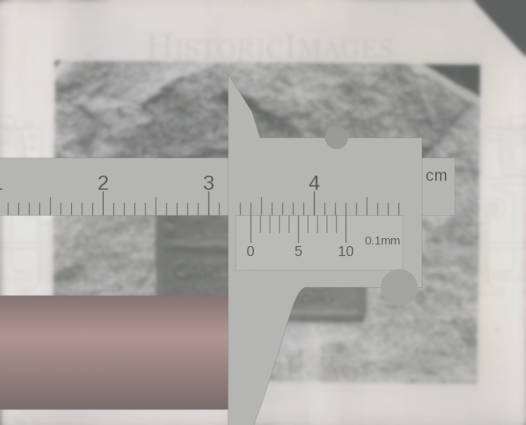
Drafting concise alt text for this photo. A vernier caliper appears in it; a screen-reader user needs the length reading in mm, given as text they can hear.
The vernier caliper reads 34.0 mm
